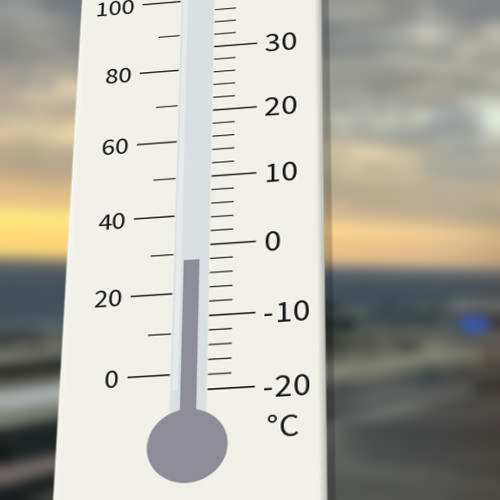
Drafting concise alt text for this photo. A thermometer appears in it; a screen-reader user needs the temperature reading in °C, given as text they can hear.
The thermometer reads -2 °C
